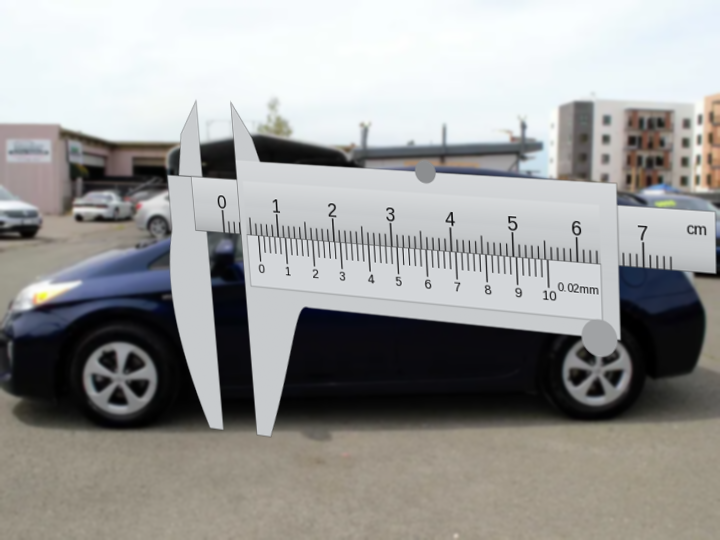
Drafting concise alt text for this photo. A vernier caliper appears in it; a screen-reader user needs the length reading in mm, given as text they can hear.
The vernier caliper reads 6.4 mm
